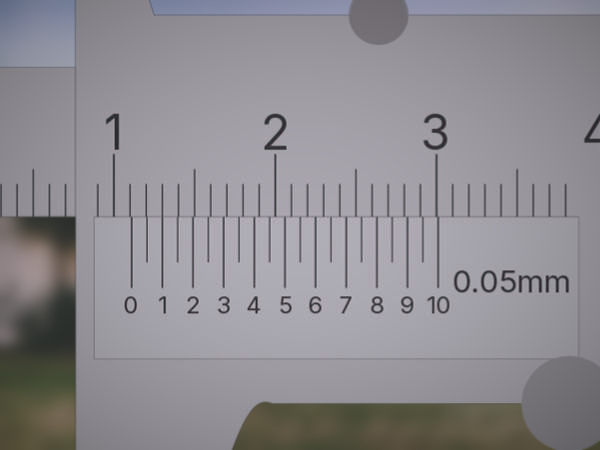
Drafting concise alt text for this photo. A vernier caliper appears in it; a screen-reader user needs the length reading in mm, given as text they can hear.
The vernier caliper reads 11.1 mm
